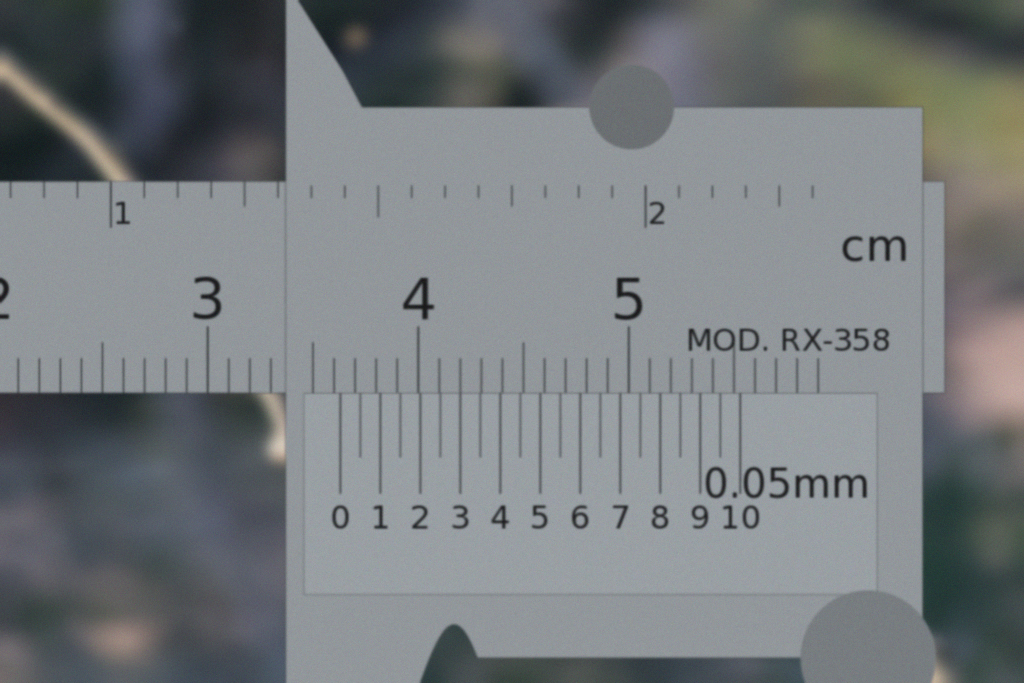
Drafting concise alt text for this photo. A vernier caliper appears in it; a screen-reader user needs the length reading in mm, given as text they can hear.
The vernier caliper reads 36.3 mm
